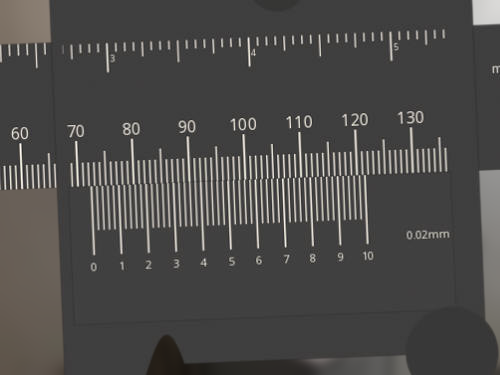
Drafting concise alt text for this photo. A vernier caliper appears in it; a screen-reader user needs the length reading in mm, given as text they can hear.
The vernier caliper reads 72.4 mm
